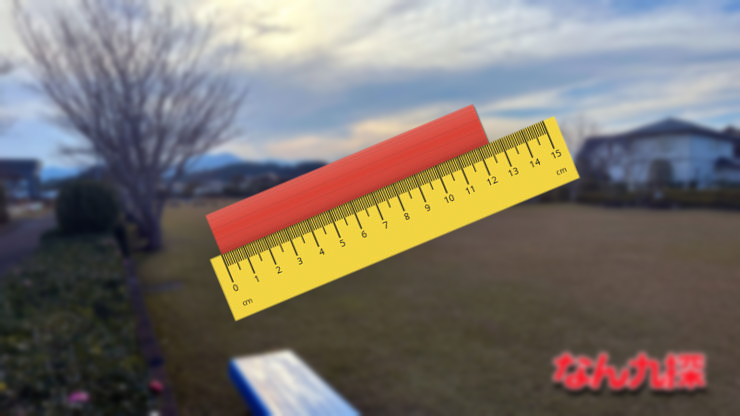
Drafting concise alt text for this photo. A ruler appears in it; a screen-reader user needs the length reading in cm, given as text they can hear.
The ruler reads 12.5 cm
